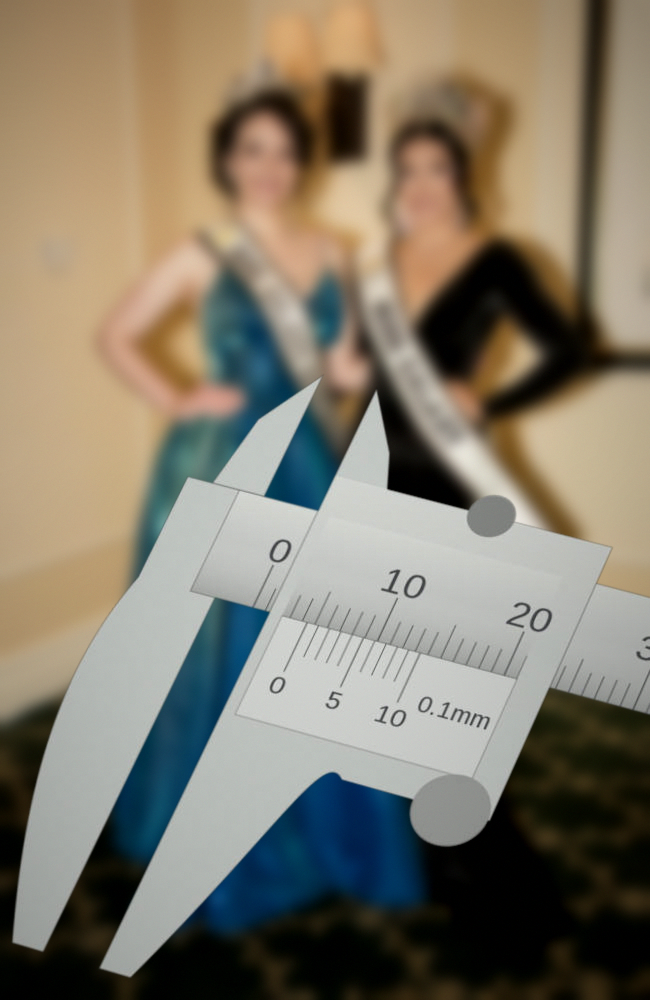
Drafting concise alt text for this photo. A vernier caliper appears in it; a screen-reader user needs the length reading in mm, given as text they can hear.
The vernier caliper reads 4.4 mm
